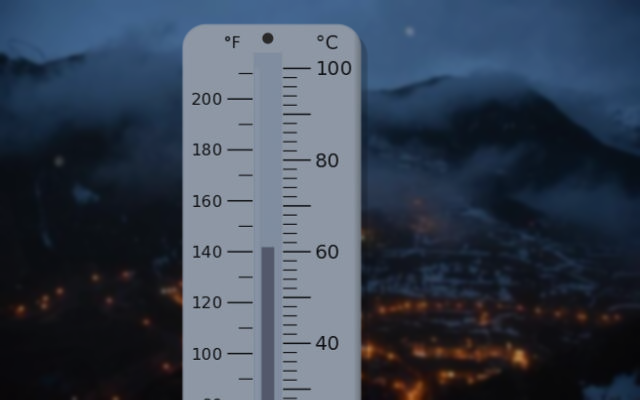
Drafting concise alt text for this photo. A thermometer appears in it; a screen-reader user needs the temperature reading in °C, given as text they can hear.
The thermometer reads 61 °C
